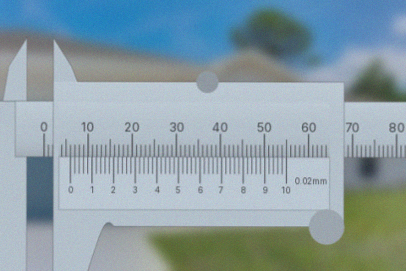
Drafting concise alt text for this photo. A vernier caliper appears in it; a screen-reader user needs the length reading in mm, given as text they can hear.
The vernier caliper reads 6.0 mm
